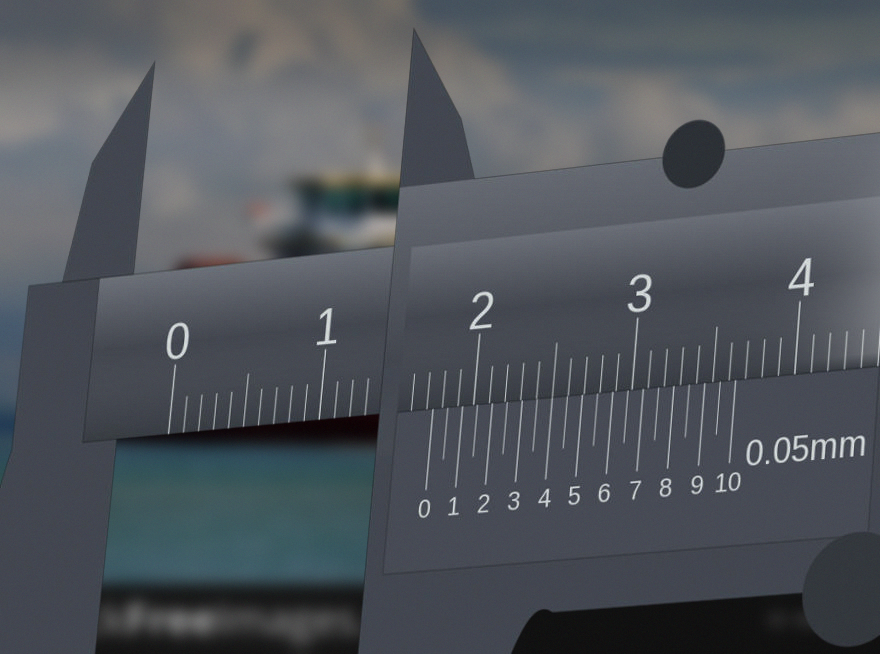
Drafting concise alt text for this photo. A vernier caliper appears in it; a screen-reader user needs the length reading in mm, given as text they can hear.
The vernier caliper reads 17.4 mm
